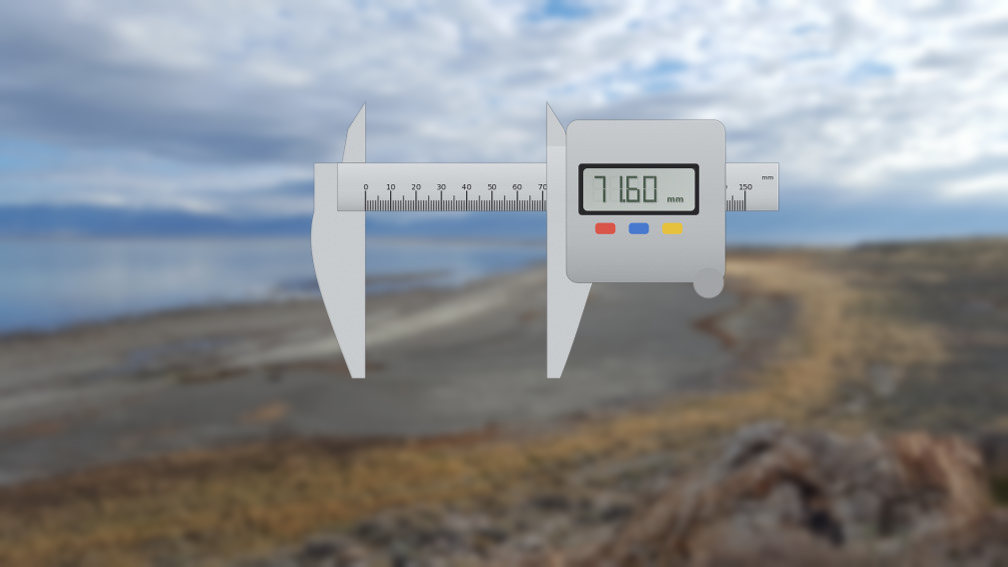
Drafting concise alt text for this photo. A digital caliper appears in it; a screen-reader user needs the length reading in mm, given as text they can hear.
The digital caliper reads 71.60 mm
